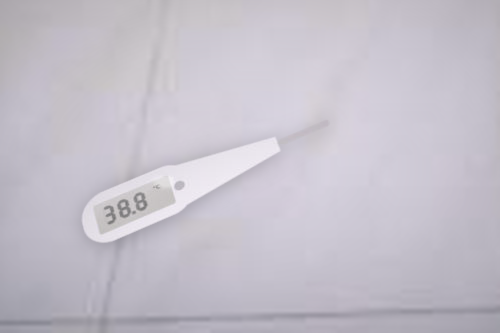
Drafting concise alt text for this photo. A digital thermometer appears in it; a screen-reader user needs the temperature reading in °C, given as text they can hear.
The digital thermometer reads 38.8 °C
